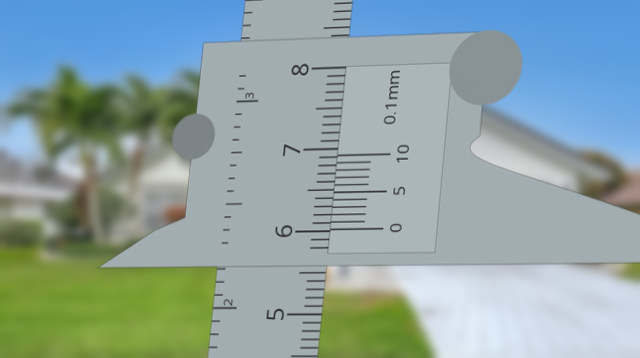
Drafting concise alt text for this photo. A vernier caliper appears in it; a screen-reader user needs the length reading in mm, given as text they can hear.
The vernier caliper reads 60.2 mm
